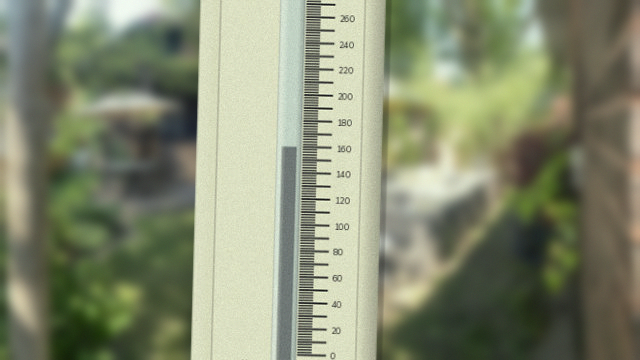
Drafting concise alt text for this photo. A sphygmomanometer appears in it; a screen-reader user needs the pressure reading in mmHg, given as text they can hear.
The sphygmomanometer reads 160 mmHg
